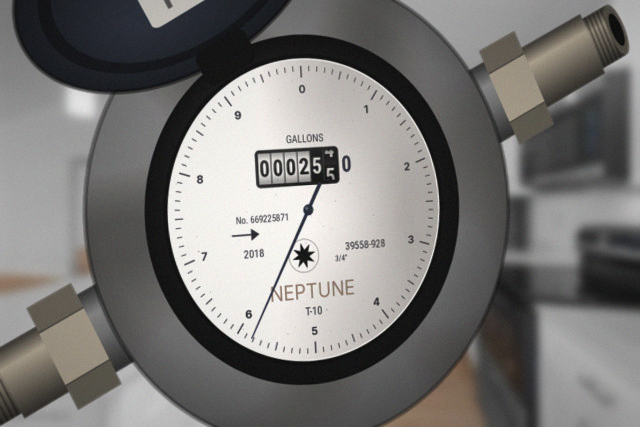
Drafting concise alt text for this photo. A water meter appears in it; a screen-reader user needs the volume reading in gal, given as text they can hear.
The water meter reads 2545.8 gal
